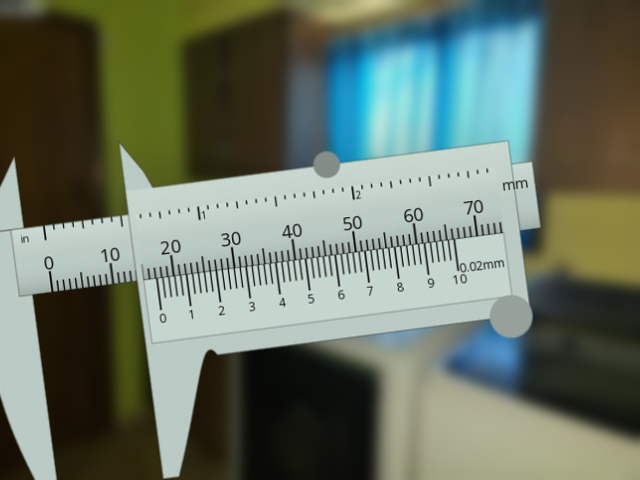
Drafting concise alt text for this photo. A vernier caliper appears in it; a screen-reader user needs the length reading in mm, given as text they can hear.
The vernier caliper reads 17.2 mm
